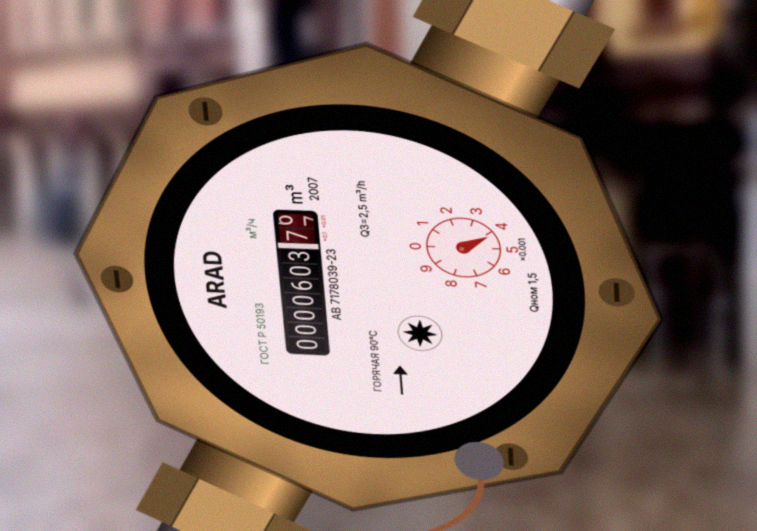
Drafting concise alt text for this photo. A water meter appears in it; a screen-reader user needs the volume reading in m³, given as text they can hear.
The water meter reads 603.764 m³
